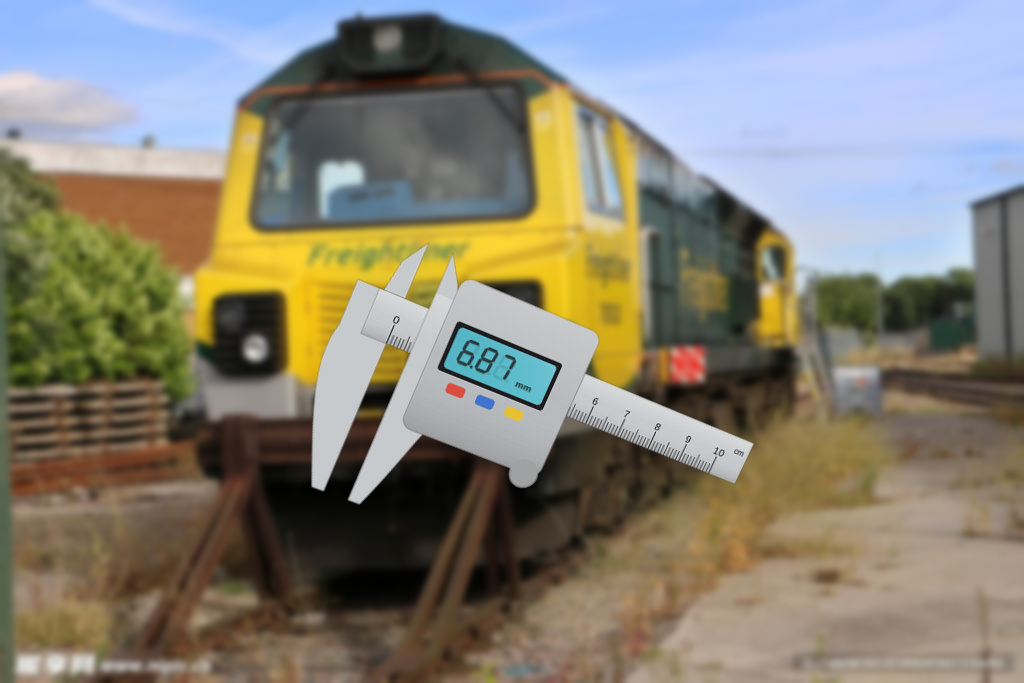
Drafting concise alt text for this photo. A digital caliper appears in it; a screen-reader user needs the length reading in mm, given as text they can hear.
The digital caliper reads 6.87 mm
